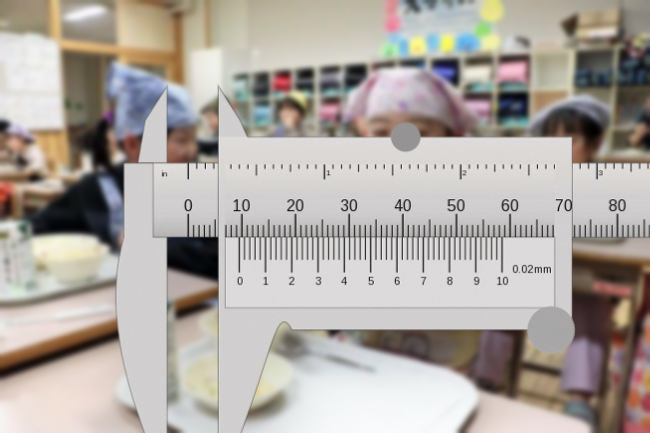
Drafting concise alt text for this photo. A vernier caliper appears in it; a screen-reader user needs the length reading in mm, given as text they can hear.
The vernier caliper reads 9.5 mm
